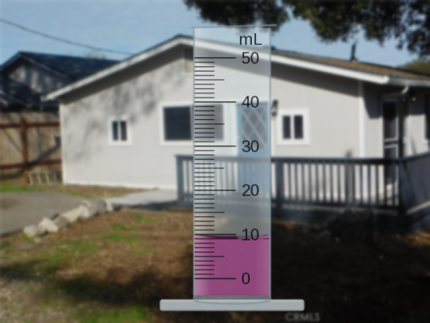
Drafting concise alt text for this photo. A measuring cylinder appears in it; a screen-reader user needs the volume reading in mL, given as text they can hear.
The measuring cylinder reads 9 mL
